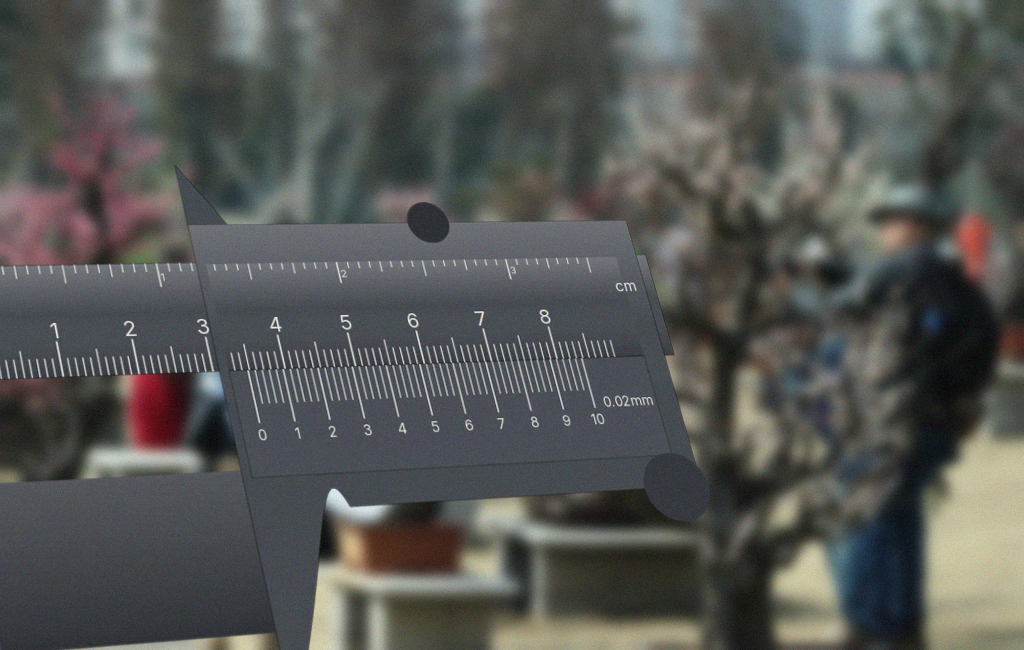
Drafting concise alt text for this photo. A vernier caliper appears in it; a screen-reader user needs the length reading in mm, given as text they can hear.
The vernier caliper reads 34.8 mm
